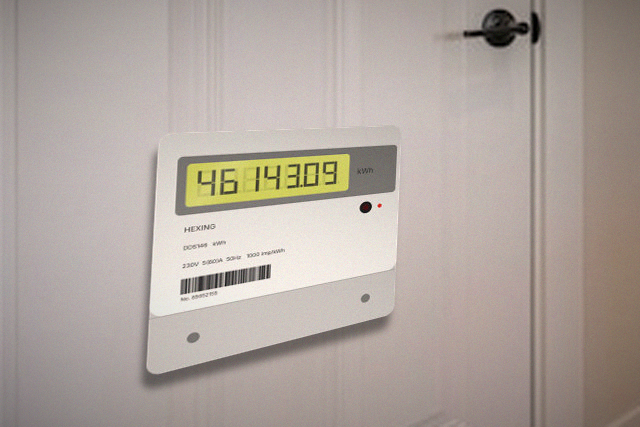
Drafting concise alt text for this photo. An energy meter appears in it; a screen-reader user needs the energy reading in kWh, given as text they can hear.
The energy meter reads 46143.09 kWh
